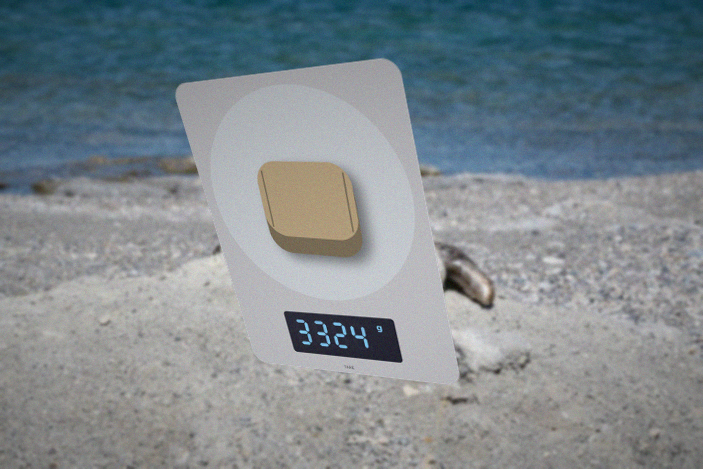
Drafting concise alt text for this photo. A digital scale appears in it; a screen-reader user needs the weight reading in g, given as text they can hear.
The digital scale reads 3324 g
